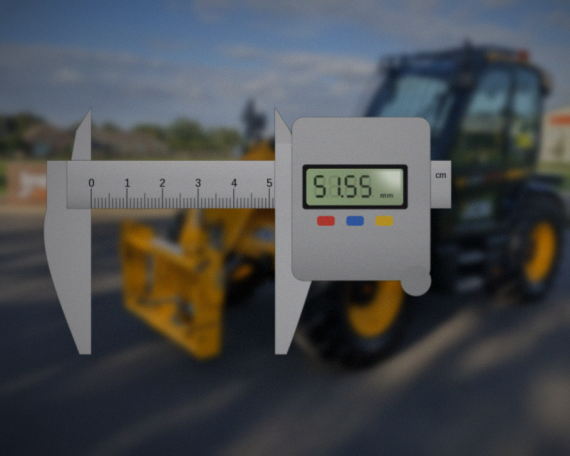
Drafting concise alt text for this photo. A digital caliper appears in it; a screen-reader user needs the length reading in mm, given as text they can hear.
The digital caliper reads 51.55 mm
